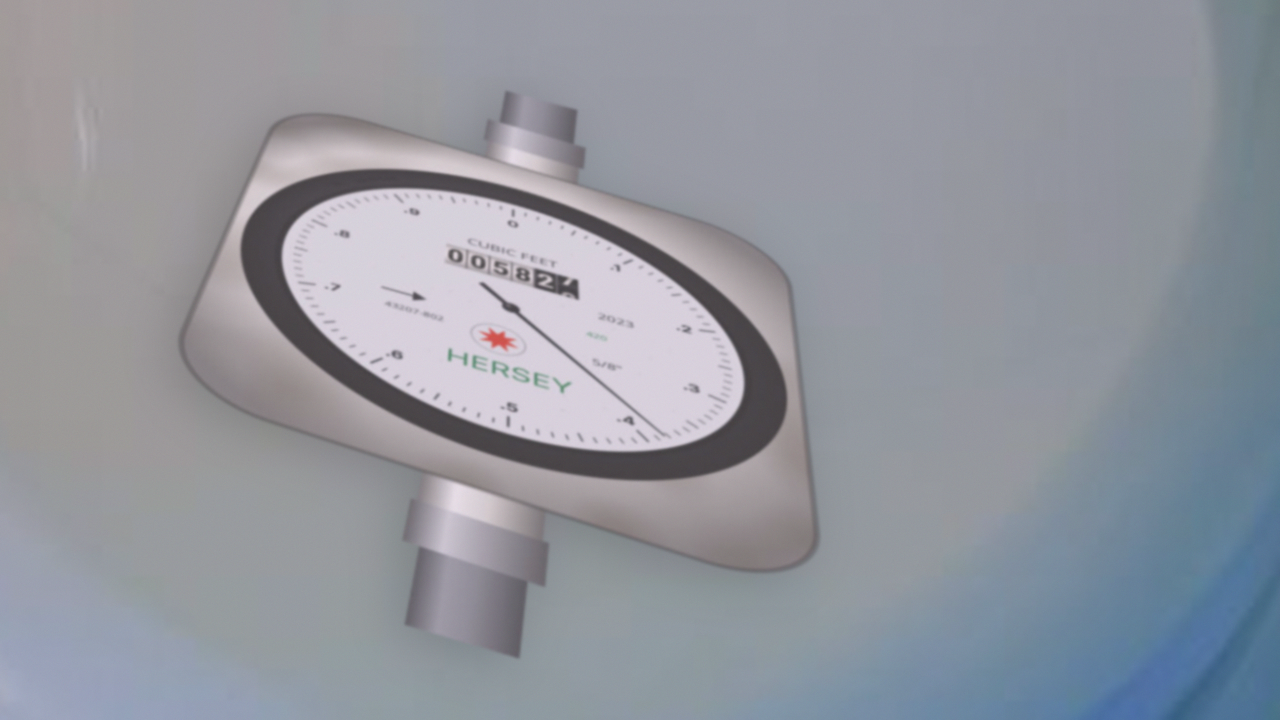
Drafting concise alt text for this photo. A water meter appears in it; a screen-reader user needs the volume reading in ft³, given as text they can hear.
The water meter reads 5827.38 ft³
